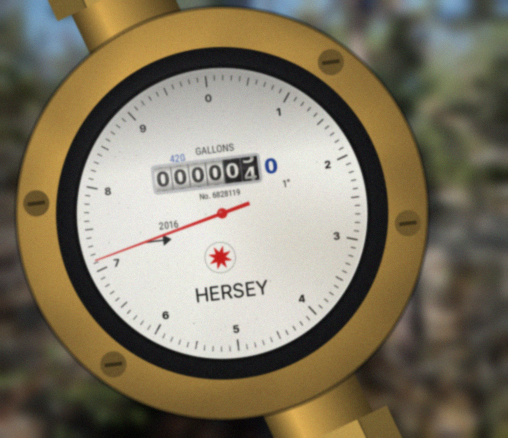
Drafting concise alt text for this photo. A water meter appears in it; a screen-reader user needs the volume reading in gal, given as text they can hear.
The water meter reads 37.1 gal
